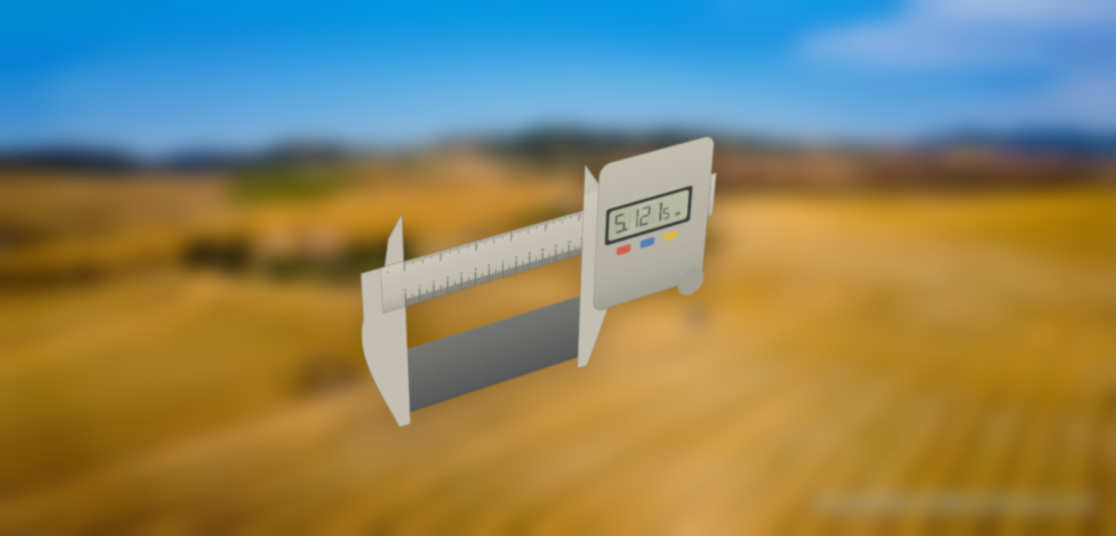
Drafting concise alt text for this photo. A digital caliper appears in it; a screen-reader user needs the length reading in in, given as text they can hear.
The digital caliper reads 5.1215 in
